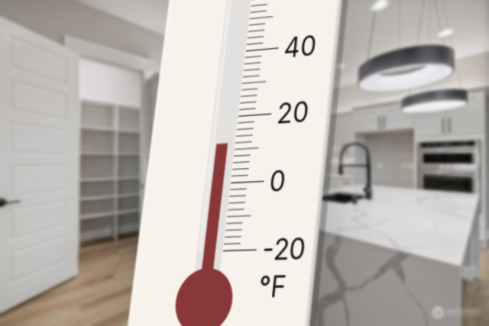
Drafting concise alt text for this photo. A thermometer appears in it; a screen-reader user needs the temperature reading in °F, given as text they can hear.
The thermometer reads 12 °F
